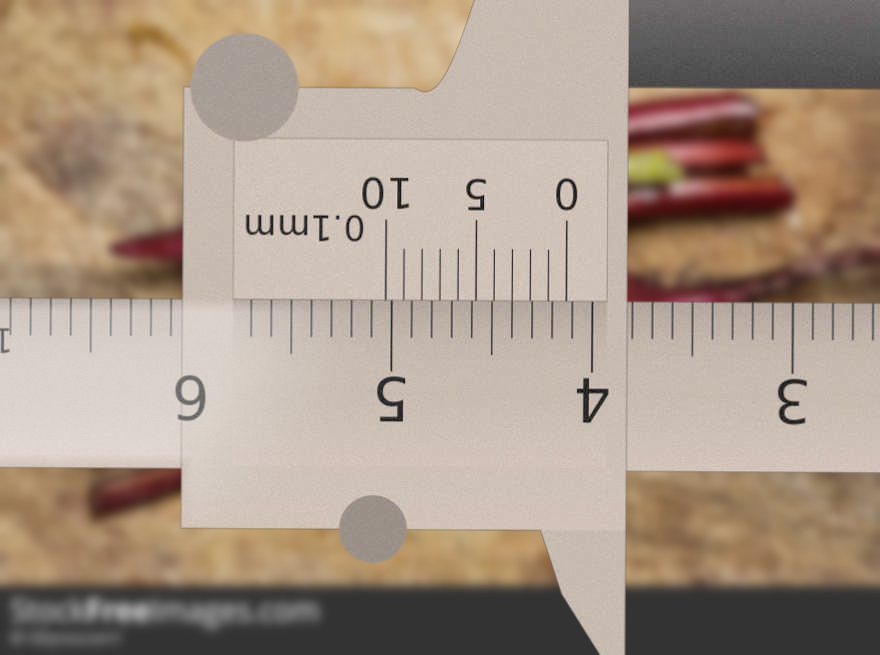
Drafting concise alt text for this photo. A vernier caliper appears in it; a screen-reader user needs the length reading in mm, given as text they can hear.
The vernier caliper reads 41.3 mm
